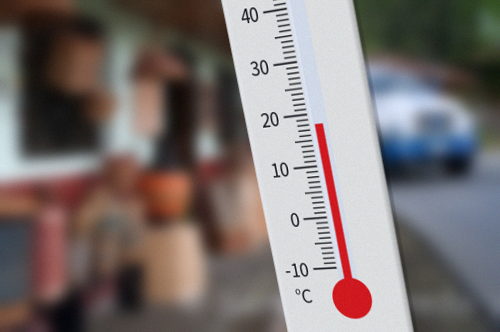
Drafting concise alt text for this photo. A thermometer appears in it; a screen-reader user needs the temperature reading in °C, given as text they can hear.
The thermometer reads 18 °C
